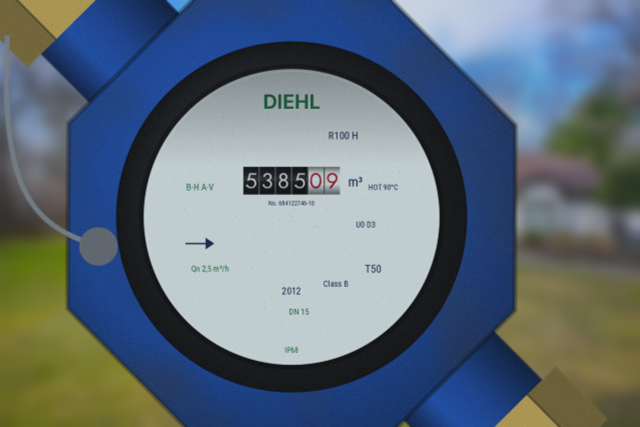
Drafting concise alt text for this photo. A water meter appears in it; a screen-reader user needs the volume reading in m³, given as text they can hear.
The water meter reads 5385.09 m³
